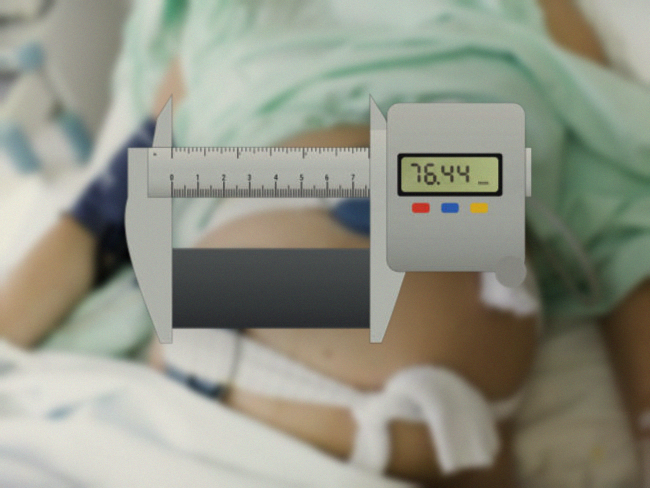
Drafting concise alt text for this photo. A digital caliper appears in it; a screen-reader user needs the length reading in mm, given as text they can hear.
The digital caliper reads 76.44 mm
